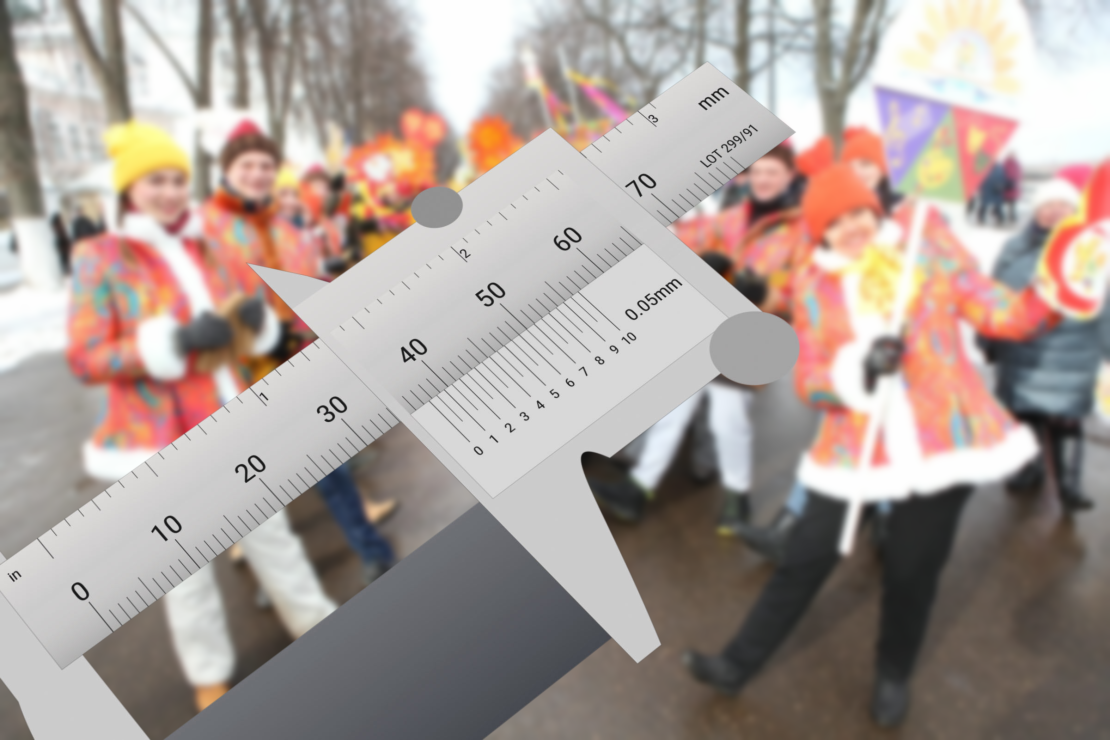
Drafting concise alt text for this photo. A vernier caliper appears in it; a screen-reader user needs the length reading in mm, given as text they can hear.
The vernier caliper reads 37.6 mm
